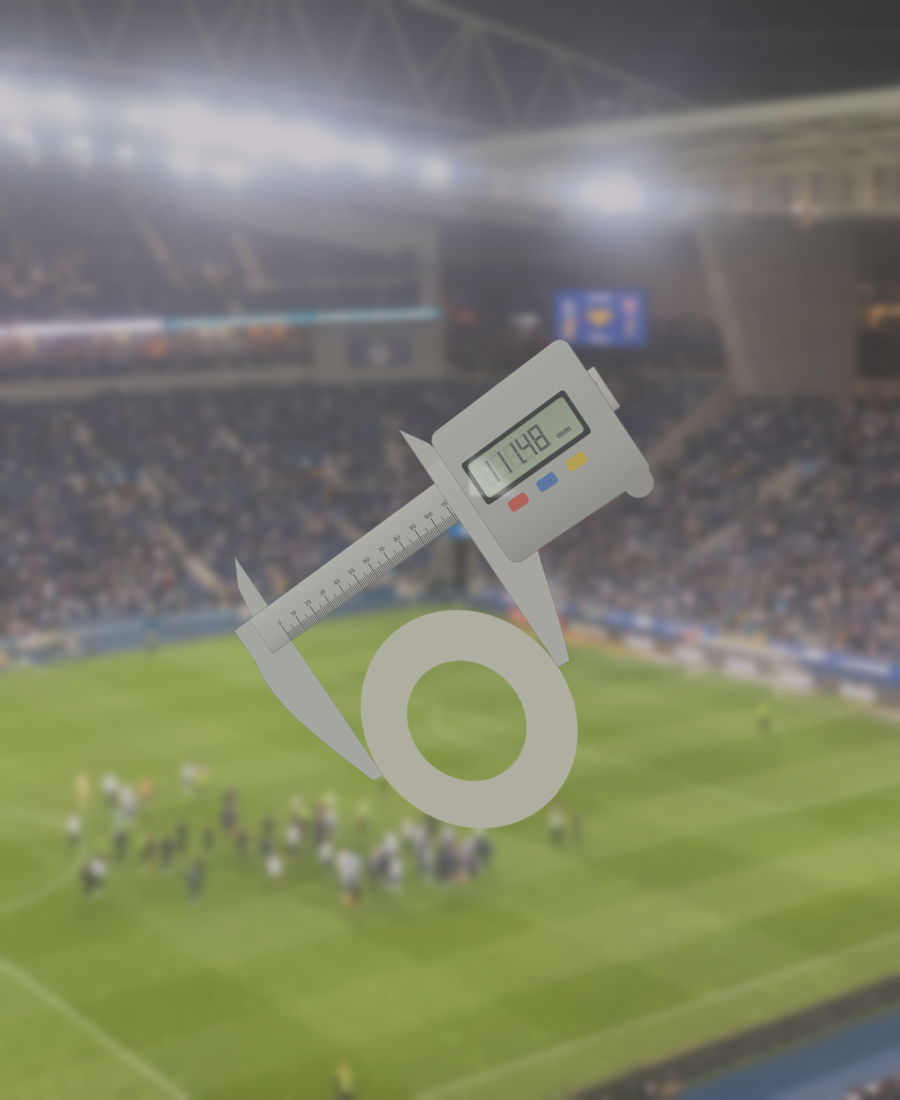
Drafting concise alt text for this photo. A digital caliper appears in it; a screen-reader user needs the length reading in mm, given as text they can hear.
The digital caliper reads 111.48 mm
